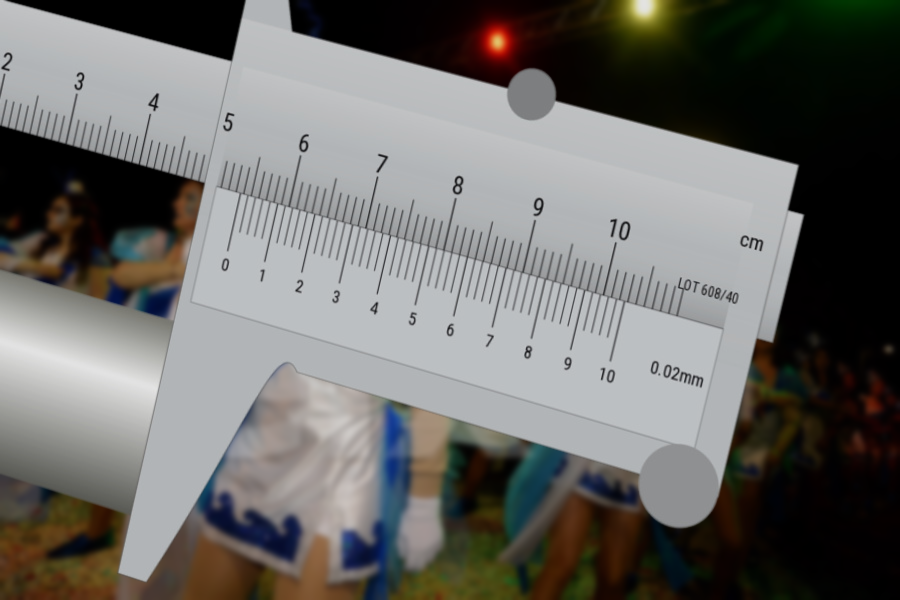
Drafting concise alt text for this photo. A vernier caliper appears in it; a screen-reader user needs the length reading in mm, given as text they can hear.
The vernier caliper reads 53.6 mm
